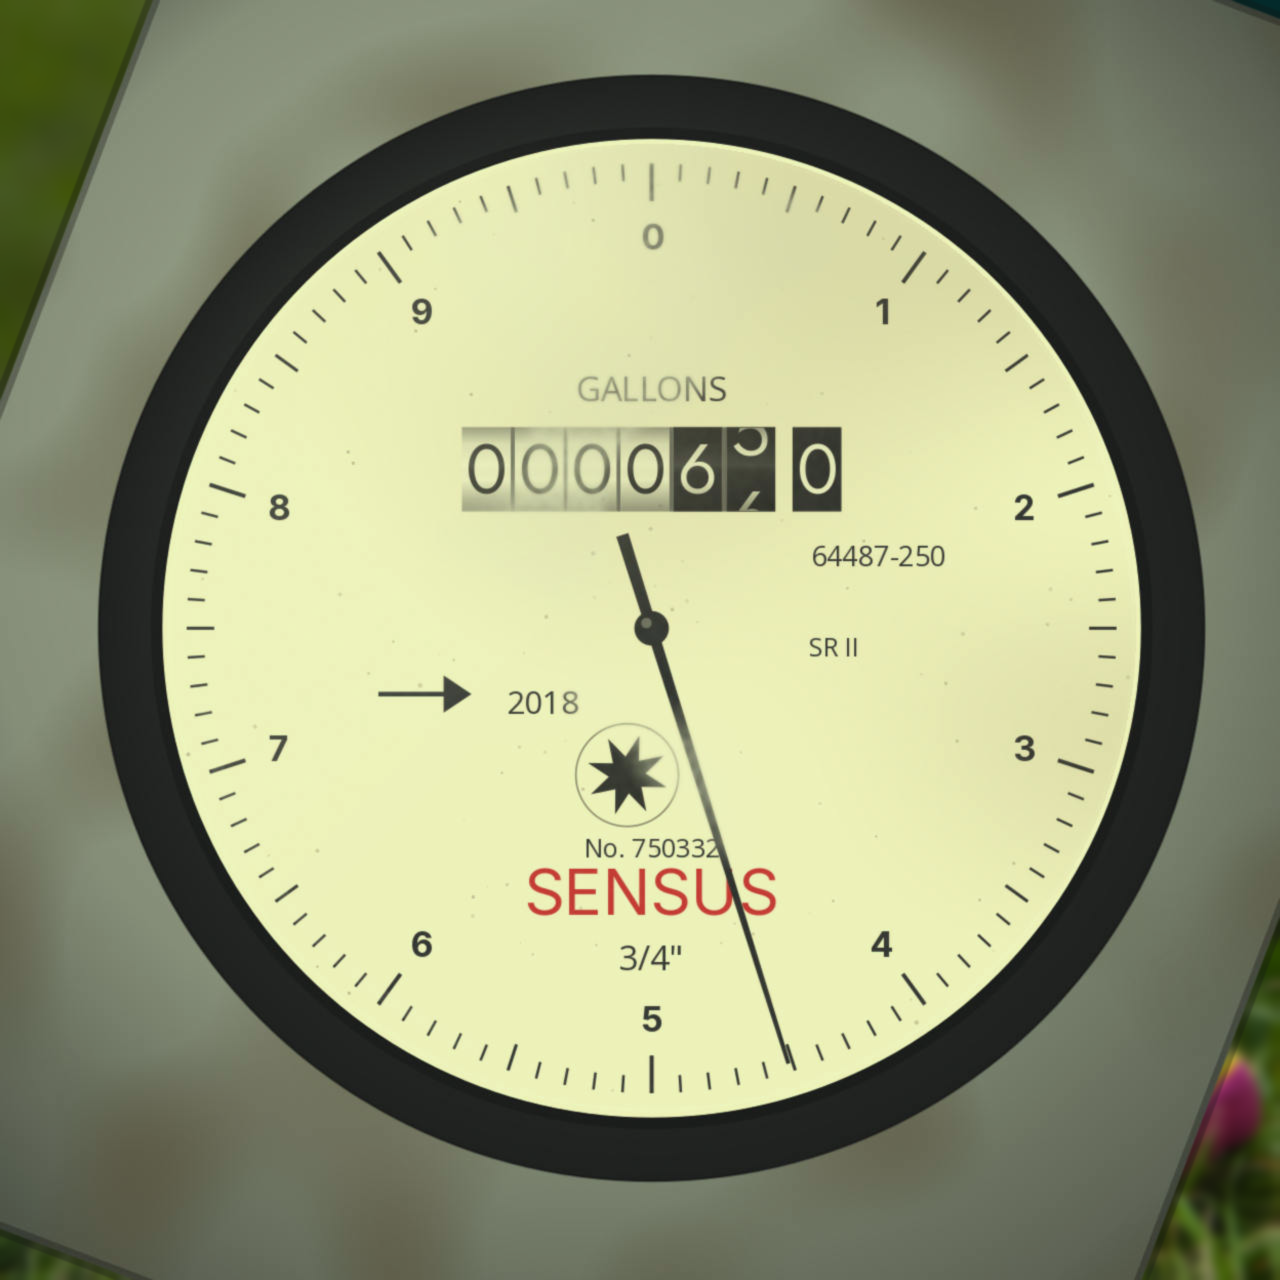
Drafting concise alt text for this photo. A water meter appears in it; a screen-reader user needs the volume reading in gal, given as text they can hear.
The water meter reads 654.5 gal
